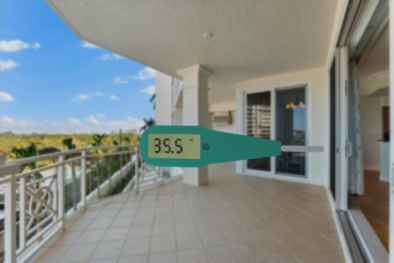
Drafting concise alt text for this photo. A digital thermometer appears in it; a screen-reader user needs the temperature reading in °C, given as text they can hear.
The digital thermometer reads 35.5 °C
